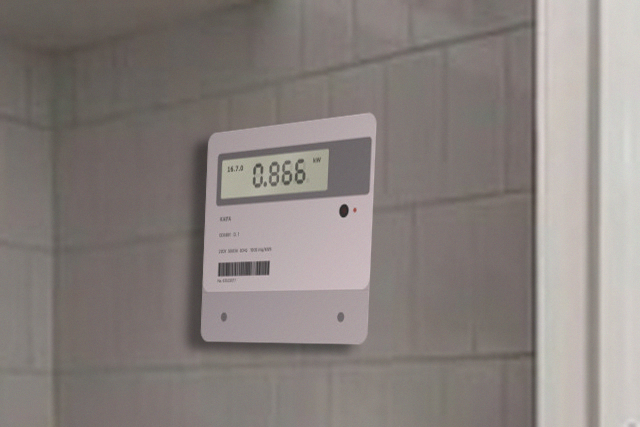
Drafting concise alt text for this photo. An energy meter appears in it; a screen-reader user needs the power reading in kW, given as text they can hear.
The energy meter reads 0.866 kW
